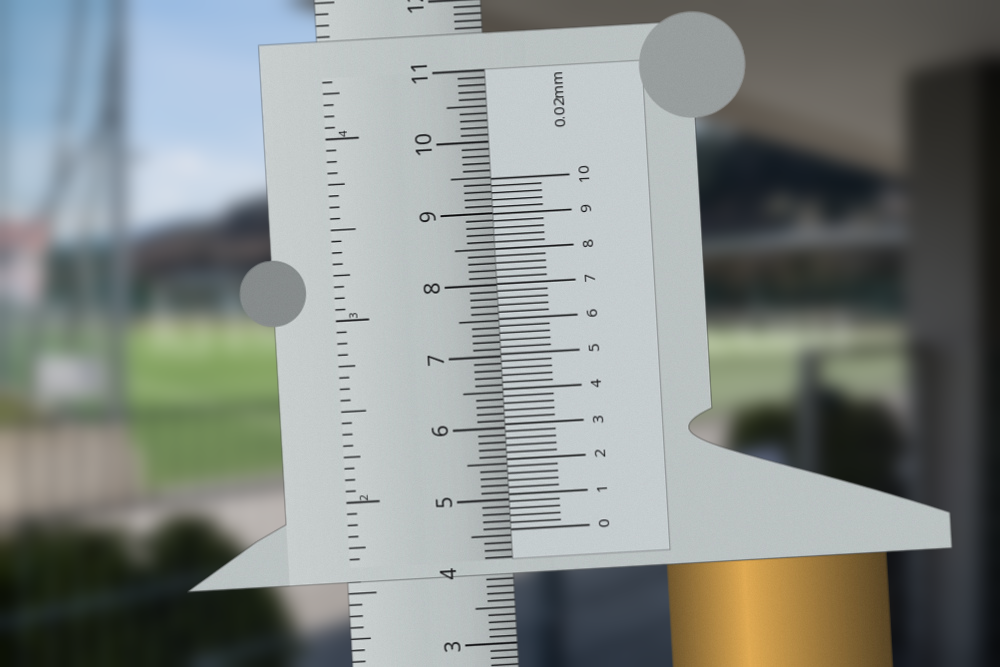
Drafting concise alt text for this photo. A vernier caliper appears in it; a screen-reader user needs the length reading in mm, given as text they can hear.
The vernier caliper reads 45.8 mm
